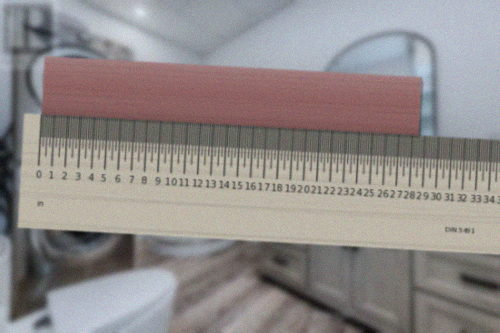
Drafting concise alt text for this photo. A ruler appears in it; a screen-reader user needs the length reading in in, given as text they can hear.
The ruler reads 28.5 in
